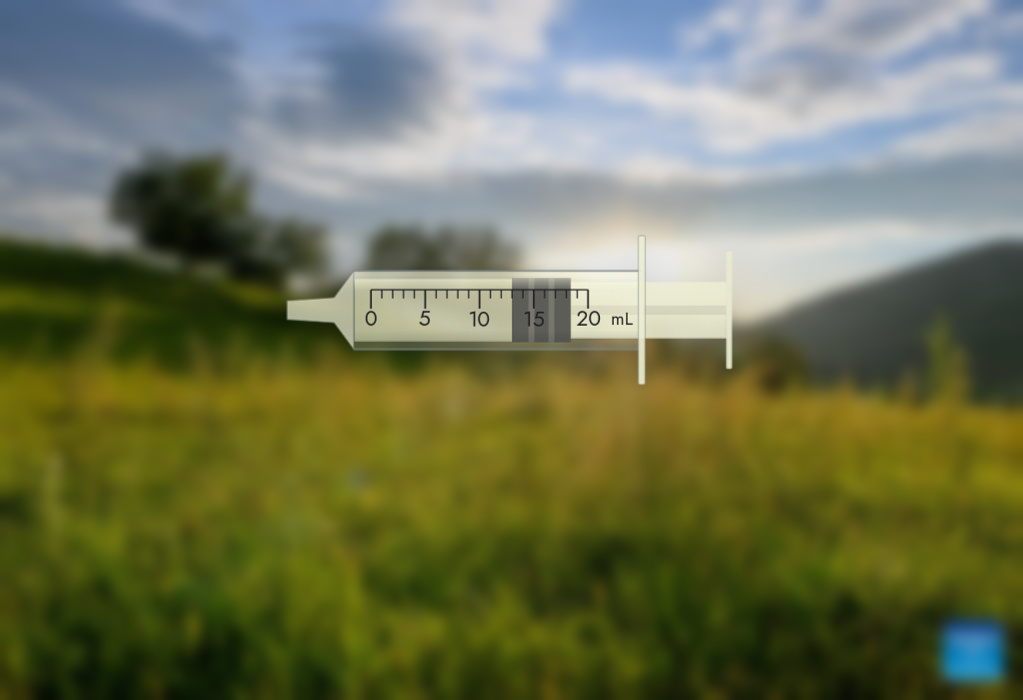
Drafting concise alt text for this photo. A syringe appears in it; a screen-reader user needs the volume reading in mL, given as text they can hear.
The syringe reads 13 mL
